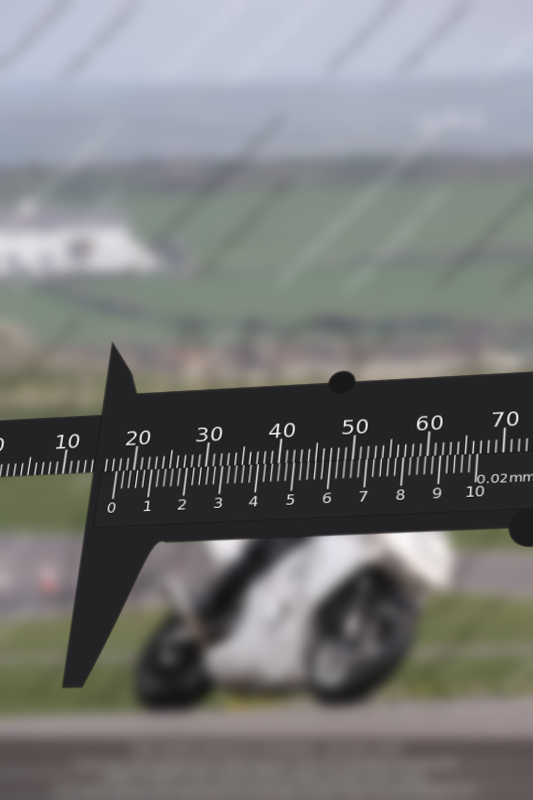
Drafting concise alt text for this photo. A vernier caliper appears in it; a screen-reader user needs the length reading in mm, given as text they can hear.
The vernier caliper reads 17.6 mm
